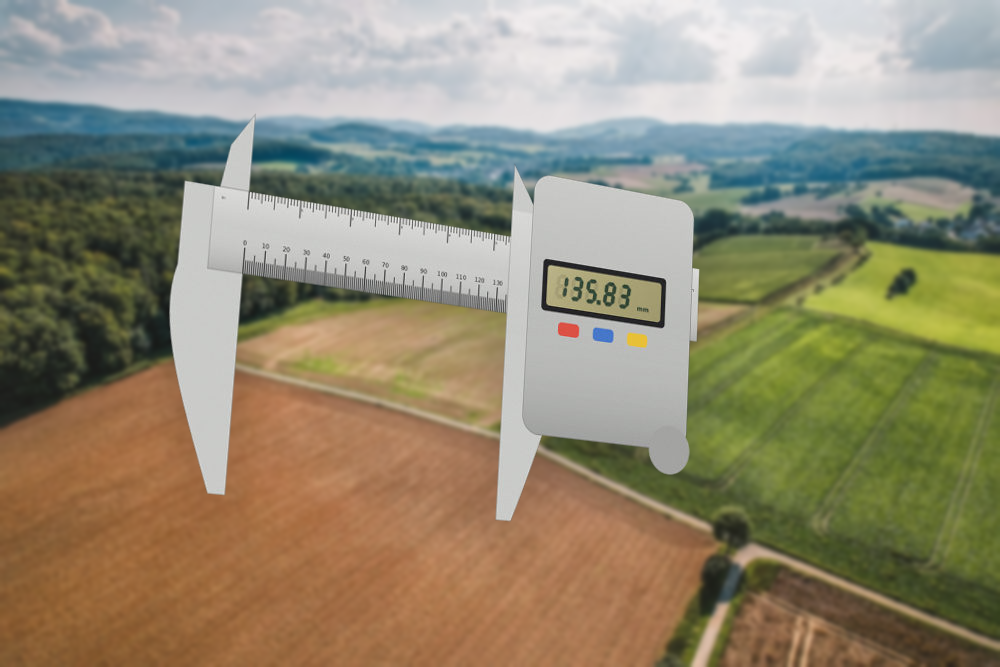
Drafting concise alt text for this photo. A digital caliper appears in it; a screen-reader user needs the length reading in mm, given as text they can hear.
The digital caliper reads 135.83 mm
